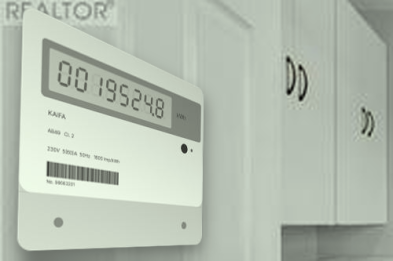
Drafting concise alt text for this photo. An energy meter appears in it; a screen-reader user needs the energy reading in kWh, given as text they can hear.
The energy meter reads 19524.8 kWh
